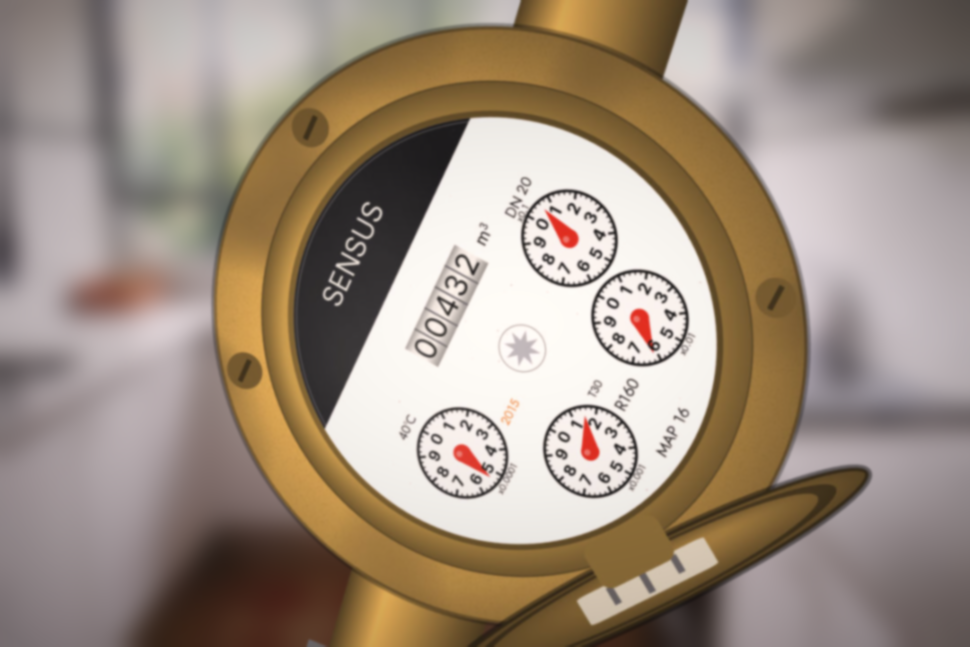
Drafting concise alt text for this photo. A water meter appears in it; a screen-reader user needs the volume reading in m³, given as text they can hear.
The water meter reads 432.0615 m³
